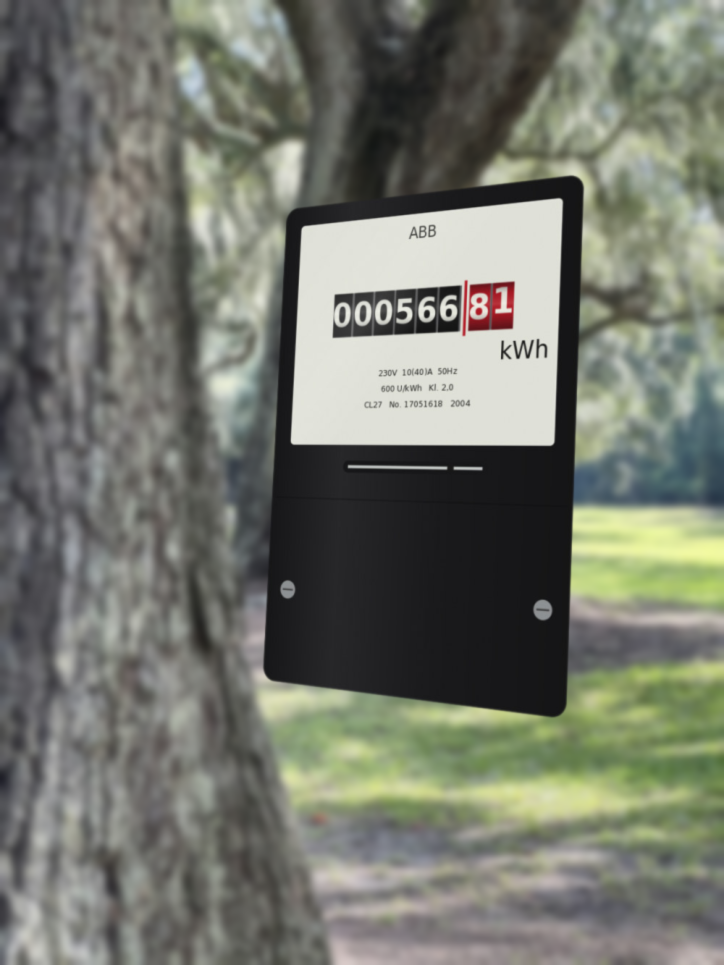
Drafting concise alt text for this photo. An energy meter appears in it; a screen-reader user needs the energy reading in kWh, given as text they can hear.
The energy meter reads 566.81 kWh
